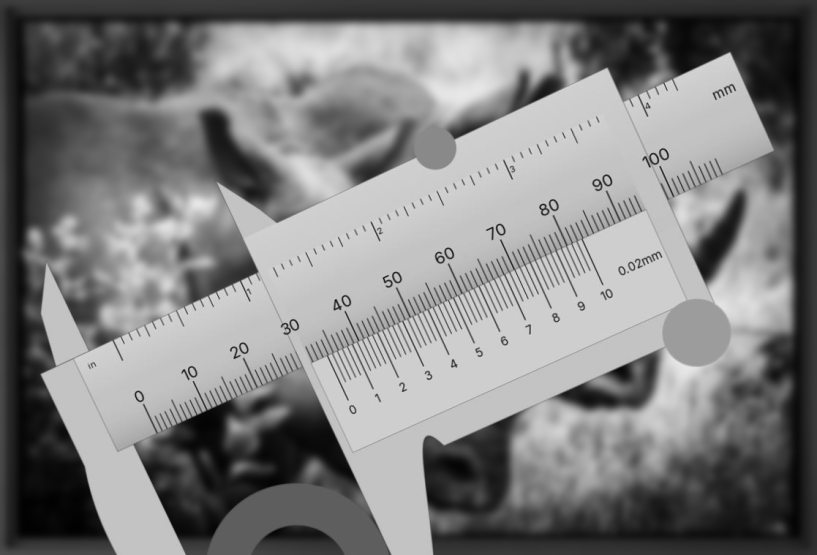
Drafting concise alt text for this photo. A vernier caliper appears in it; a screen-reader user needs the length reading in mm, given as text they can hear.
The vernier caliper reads 33.8 mm
